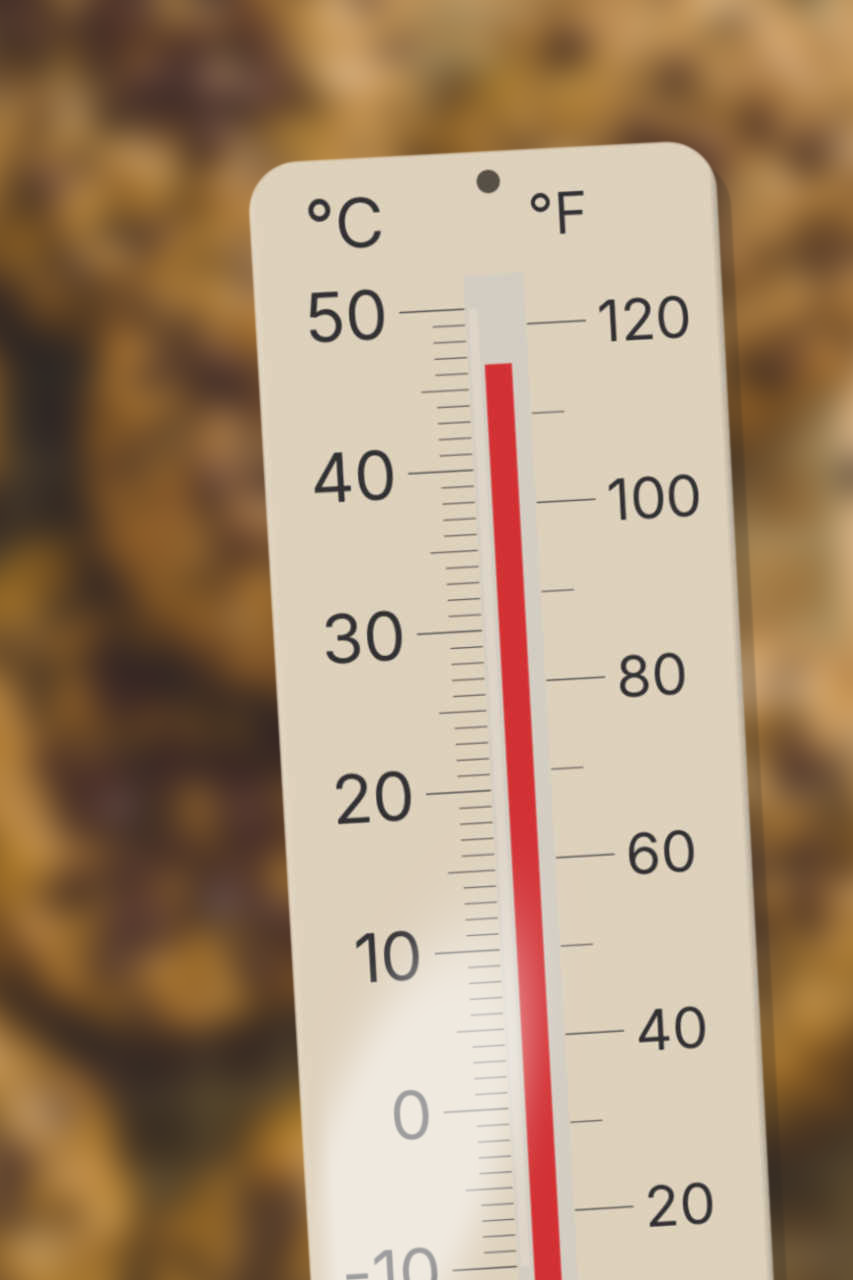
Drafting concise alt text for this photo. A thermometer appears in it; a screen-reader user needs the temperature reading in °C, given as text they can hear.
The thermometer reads 46.5 °C
